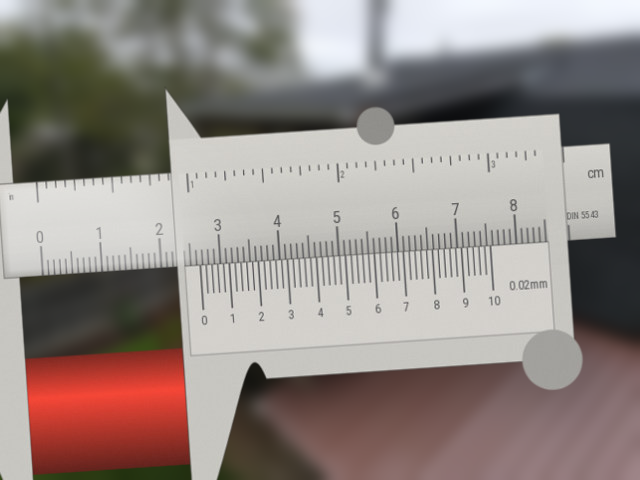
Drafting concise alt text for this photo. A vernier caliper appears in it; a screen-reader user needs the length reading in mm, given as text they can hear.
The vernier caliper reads 26.6 mm
